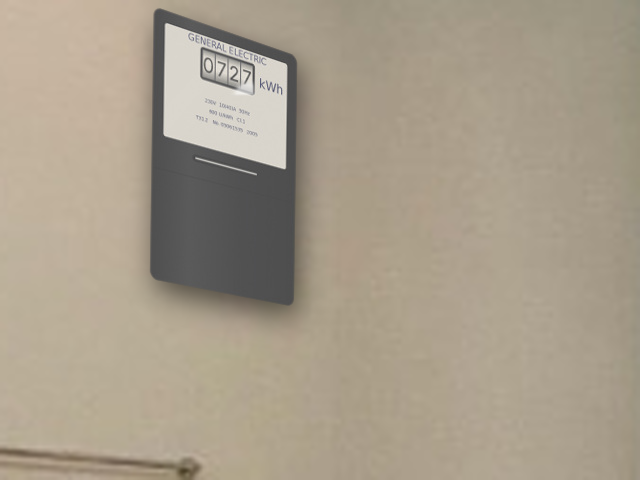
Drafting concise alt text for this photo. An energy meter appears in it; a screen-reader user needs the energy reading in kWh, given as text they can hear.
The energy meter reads 727 kWh
